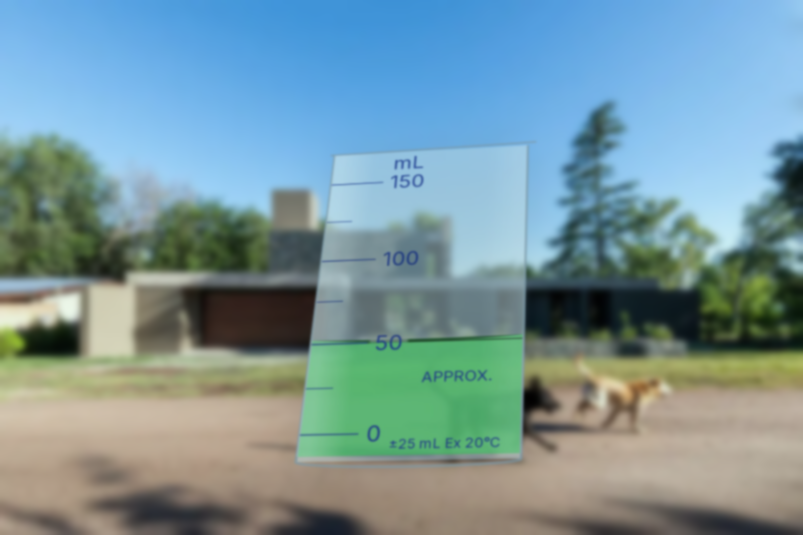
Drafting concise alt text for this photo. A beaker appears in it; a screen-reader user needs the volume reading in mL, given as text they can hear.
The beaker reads 50 mL
